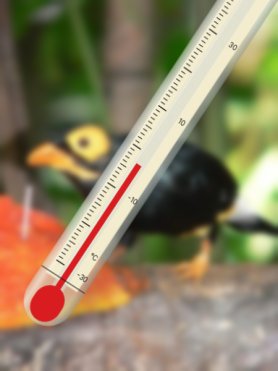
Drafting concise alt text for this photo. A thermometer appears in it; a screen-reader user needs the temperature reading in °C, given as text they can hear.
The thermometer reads -3 °C
